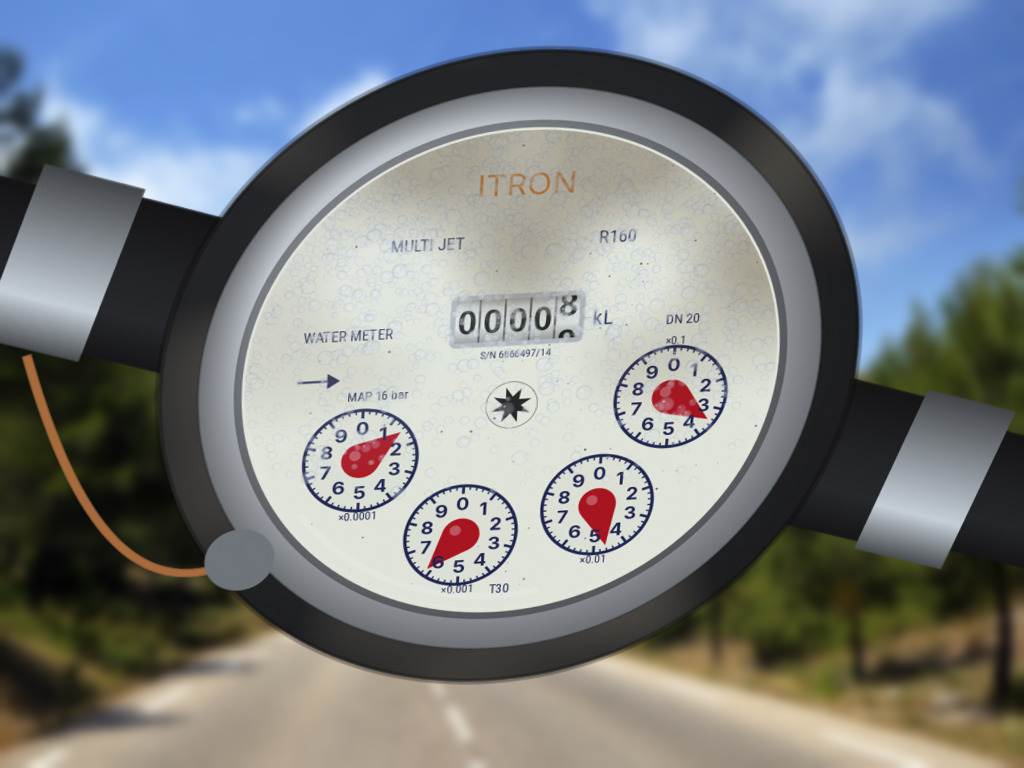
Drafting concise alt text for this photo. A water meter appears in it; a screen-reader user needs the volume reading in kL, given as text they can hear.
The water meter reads 8.3461 kL
